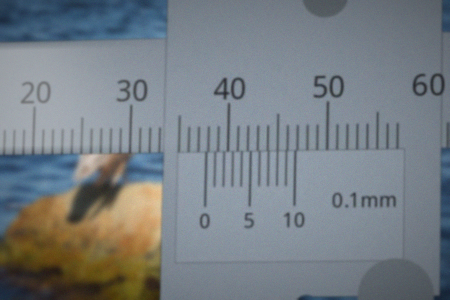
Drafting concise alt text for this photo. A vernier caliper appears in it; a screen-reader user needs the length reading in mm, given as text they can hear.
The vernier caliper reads 37.8 mm
